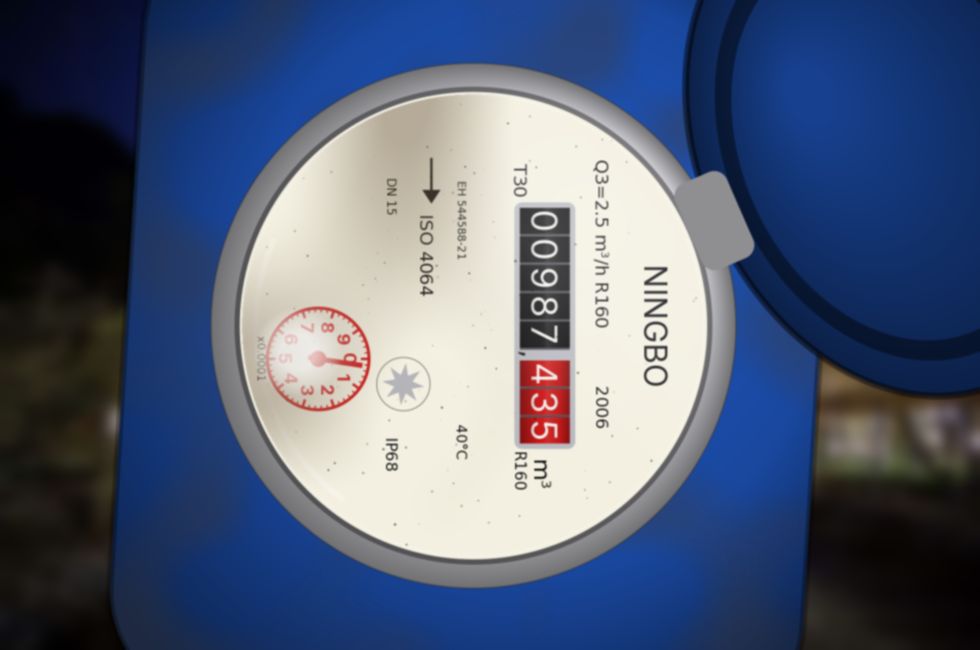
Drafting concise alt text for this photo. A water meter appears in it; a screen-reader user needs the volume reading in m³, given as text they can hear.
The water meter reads 987.4350 m³
